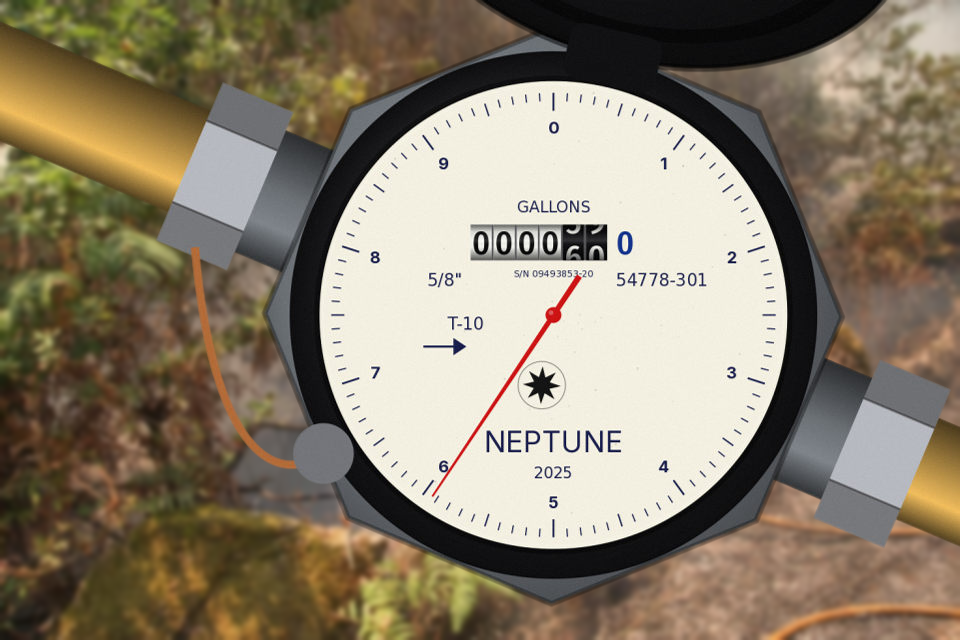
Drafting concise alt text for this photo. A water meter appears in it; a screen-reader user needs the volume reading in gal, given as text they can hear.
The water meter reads 595.9 gal
